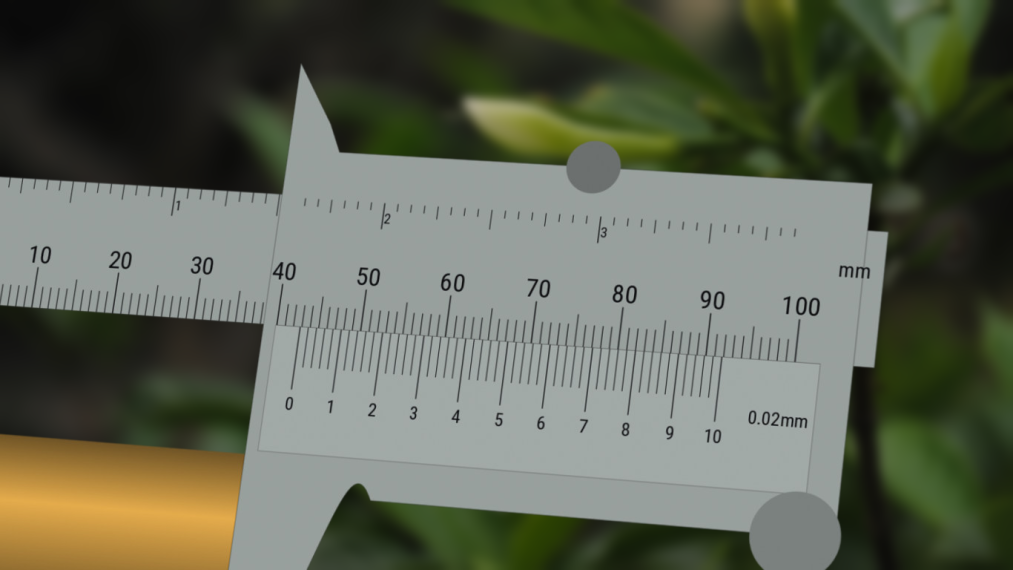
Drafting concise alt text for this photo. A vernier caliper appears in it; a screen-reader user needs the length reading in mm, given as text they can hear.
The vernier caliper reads 42.8 mm
